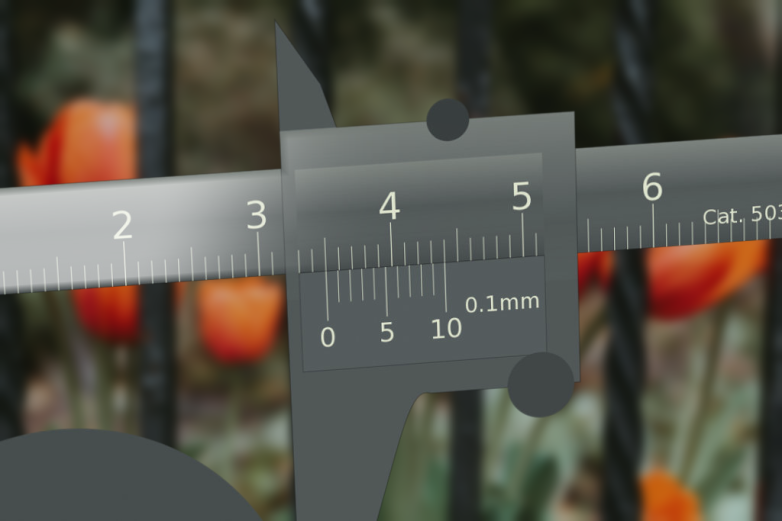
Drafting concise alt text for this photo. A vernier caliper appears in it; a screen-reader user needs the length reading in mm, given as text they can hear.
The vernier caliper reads 35.0 mm
